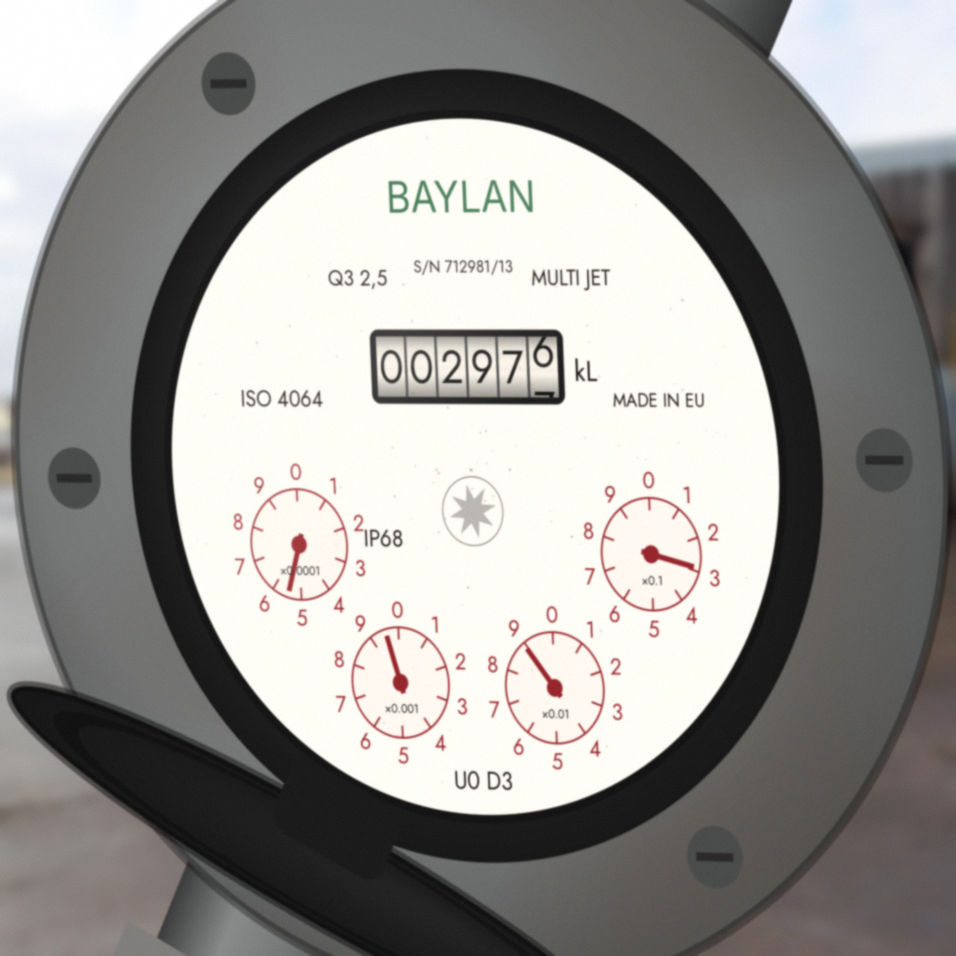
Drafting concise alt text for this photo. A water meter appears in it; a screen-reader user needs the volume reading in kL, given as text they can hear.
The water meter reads 2976.2895 kL
